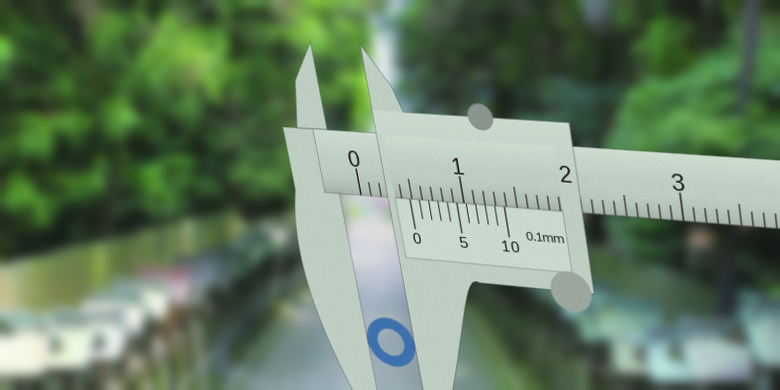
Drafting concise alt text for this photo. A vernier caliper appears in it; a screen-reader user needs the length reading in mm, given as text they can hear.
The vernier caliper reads 4.8 mm
